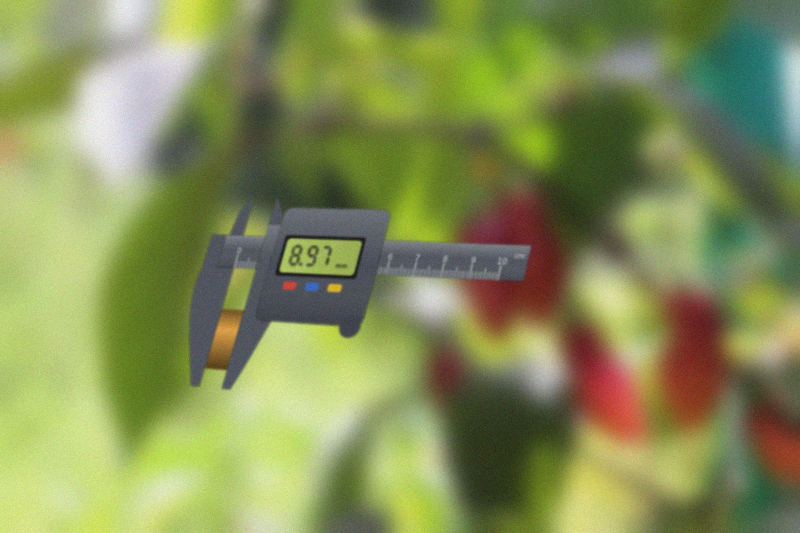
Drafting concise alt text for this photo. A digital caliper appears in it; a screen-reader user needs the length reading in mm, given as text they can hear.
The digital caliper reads 8.97 mm
